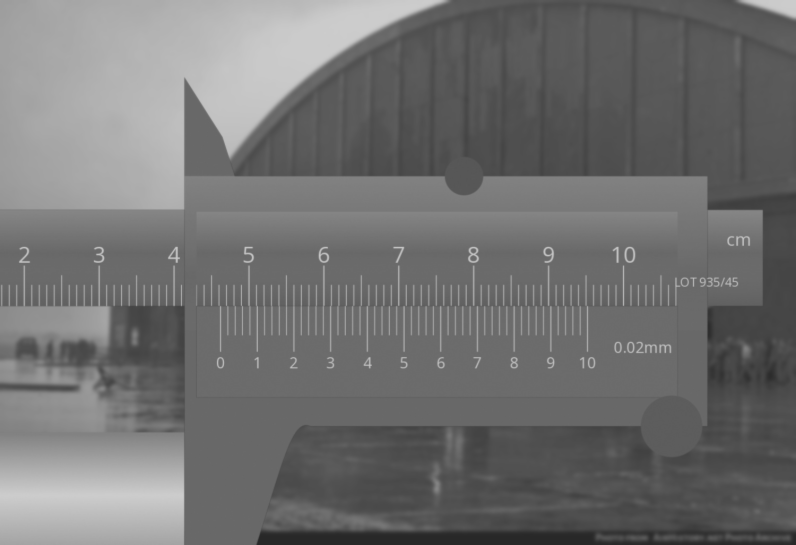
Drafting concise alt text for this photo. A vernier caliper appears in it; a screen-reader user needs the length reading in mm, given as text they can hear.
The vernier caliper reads 46.2 mm
